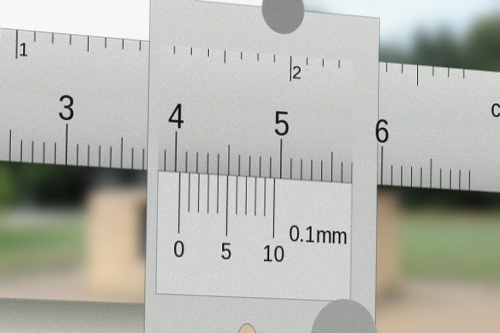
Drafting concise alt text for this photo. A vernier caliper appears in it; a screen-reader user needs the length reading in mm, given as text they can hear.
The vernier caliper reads 40.4 mm
